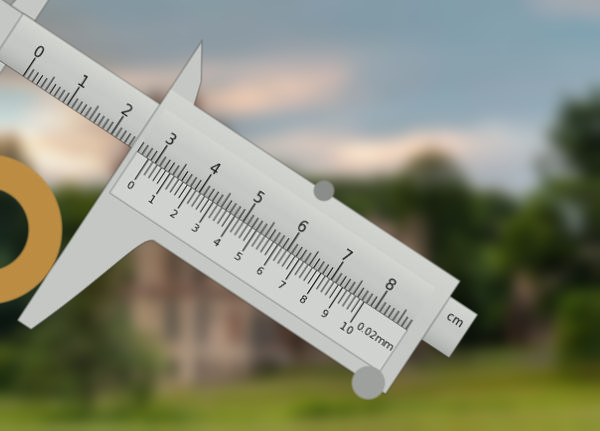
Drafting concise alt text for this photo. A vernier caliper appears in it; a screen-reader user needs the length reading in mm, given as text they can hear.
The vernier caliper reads 28.5 mm
